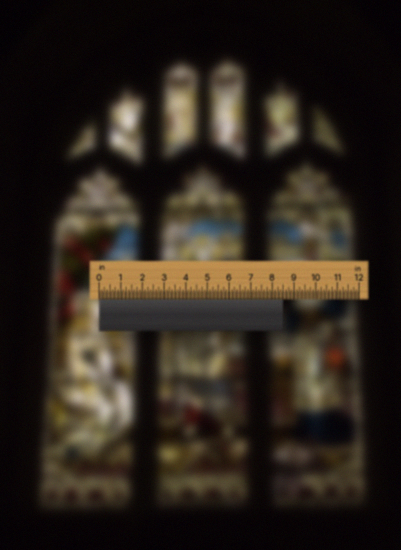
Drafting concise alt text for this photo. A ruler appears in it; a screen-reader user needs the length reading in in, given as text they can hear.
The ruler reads 8.5 in
